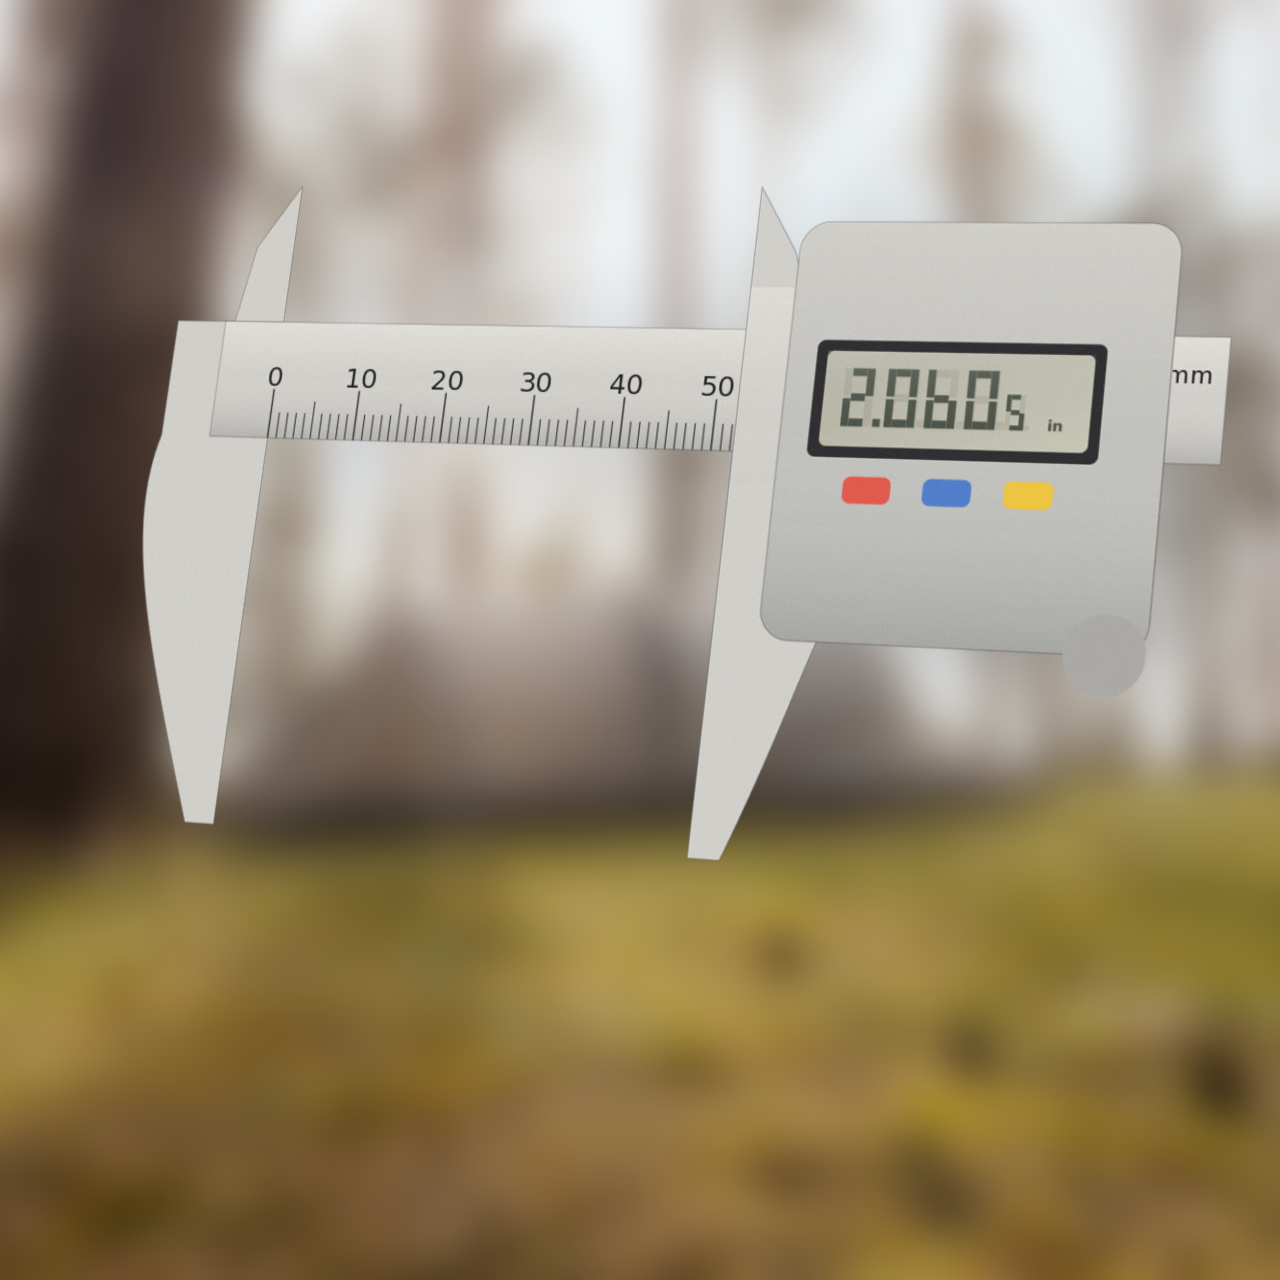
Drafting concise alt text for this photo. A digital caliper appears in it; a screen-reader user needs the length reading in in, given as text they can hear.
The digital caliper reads 2.0605 in
